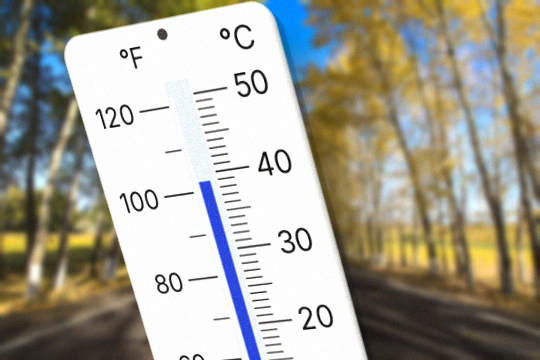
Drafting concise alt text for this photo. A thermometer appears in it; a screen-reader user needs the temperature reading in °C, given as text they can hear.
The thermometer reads 39 °C
